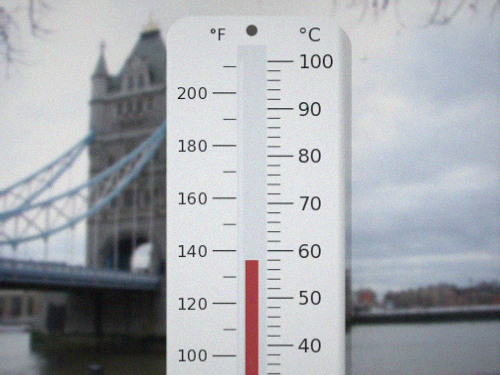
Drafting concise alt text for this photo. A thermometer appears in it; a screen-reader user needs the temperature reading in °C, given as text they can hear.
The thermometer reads 58 °C
